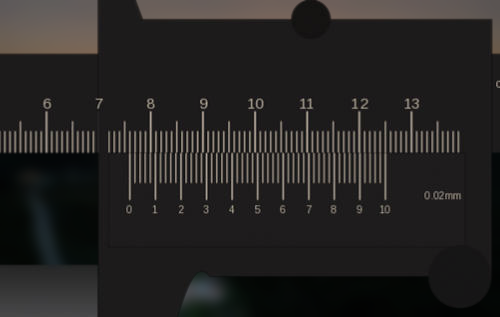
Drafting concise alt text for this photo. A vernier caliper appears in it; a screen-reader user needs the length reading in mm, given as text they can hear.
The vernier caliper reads 76.0 mm
